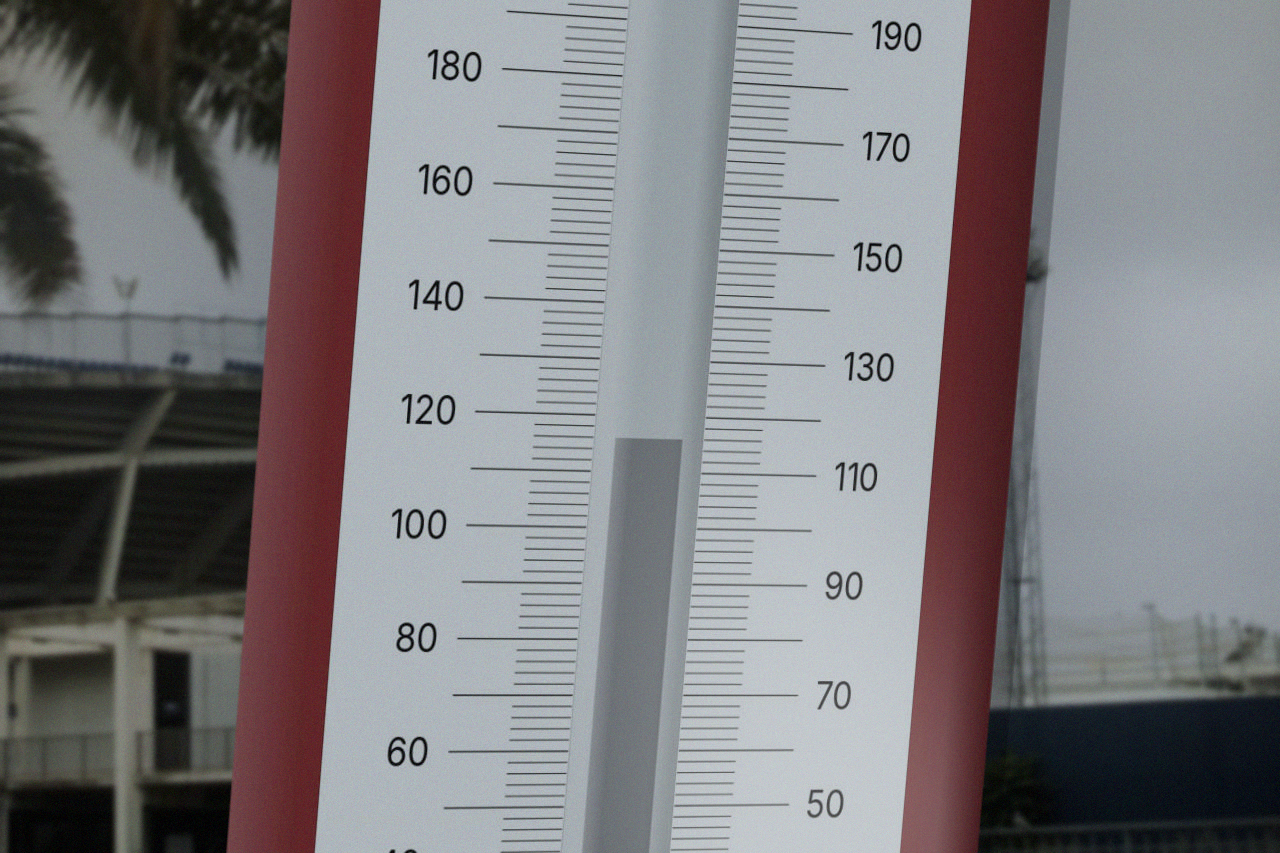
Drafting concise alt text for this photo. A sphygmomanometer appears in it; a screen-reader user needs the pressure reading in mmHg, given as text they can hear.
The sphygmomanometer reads 116 mmHg
